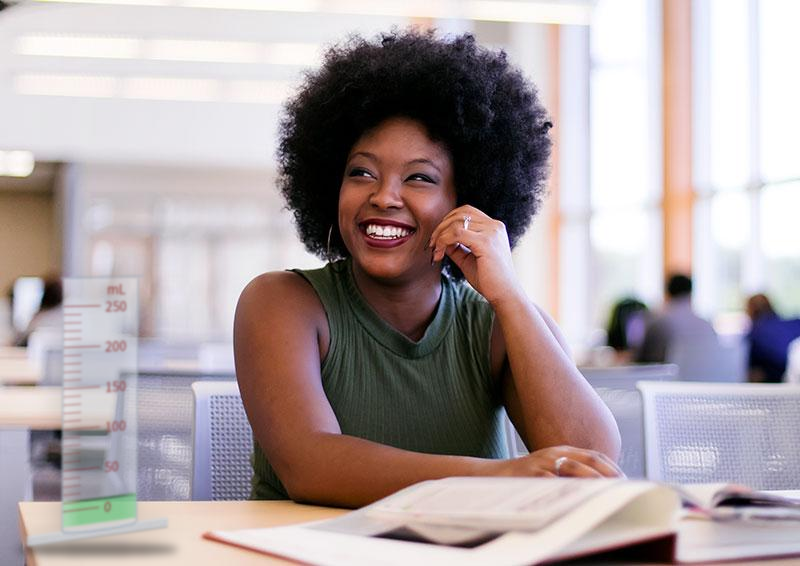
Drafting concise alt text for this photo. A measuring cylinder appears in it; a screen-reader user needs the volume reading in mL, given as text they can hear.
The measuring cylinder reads 10 mL
